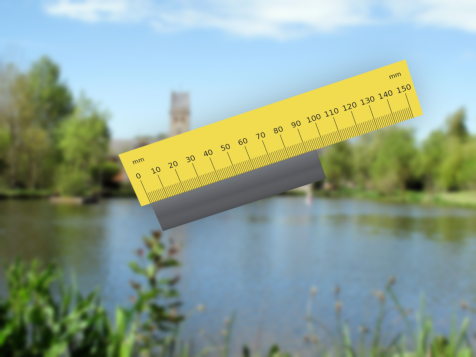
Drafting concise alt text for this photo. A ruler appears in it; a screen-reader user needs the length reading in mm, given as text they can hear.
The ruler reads 95 mm
